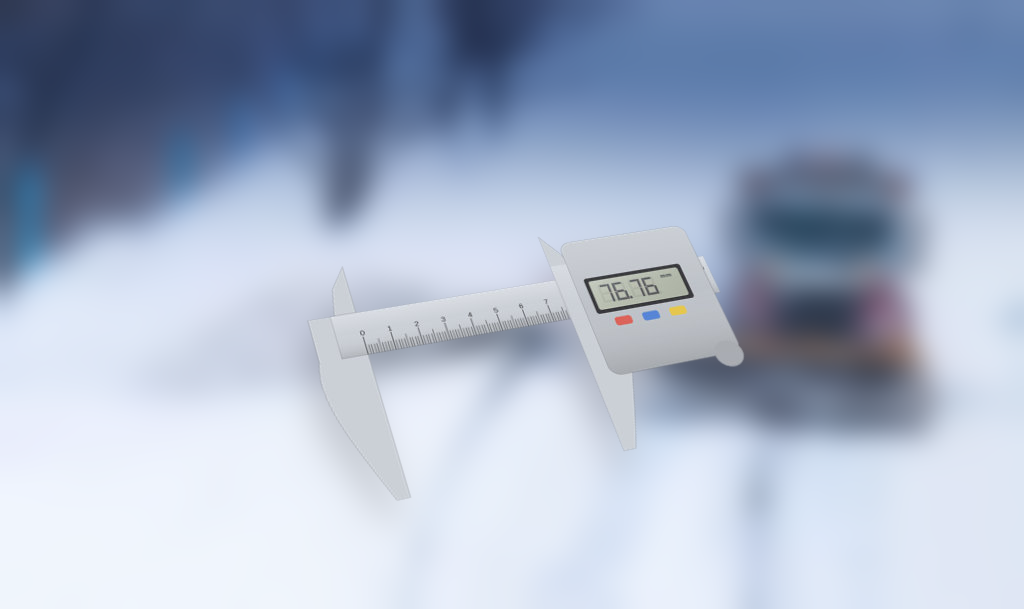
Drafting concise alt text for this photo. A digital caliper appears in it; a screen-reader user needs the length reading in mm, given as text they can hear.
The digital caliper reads 76.76 mm
